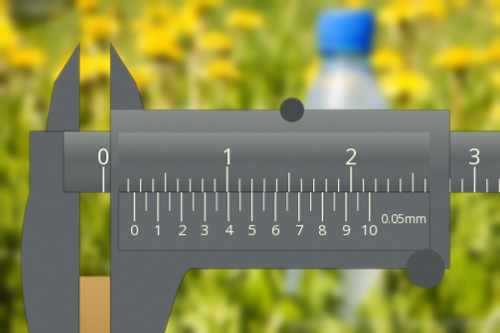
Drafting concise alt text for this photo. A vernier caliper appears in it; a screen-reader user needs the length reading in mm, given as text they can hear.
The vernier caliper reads 2.5 mm
